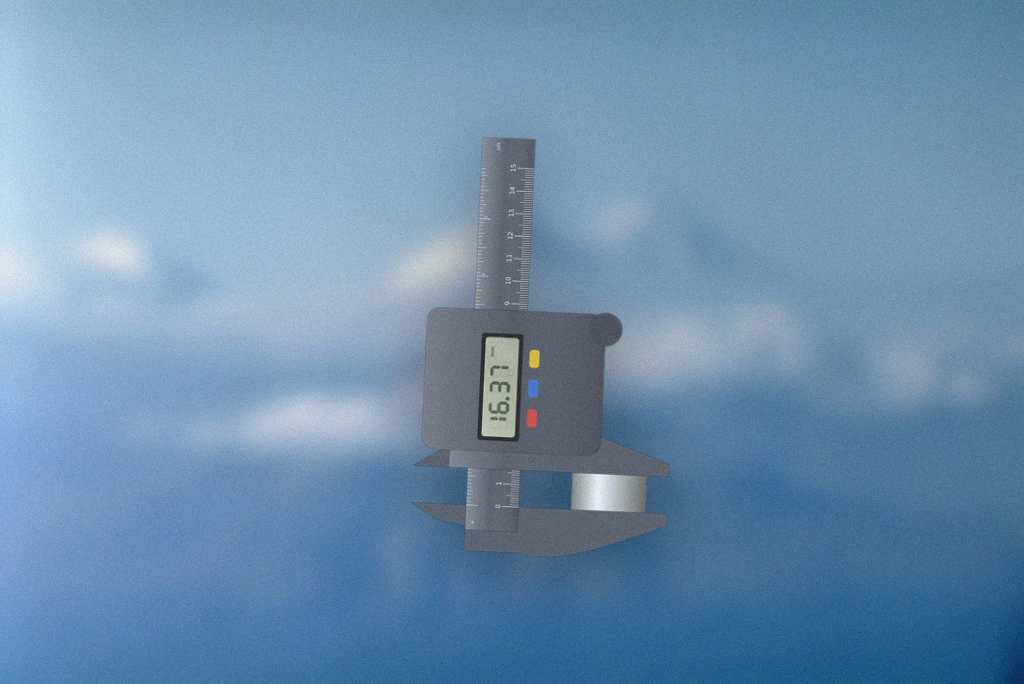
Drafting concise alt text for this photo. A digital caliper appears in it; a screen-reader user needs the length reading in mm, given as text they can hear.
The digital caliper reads 16.37 mm
